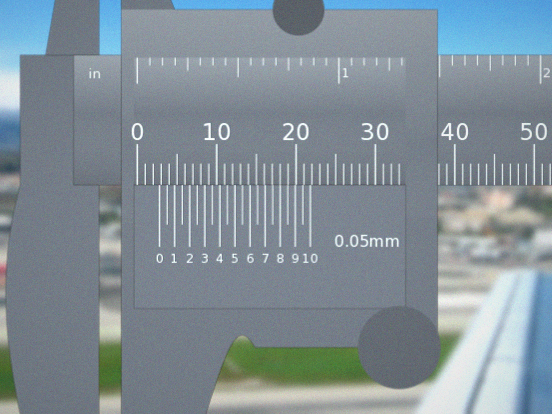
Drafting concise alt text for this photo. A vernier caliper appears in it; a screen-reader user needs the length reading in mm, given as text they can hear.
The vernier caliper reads 2.8 mm
